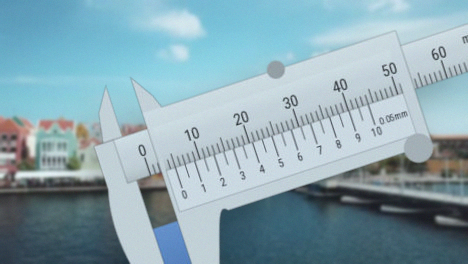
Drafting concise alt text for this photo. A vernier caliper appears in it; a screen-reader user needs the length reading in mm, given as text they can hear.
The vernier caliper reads 5.0 mm
